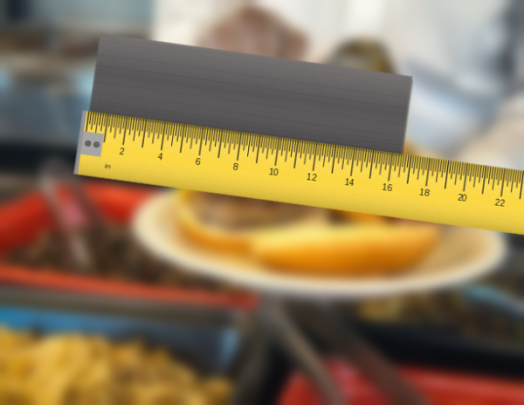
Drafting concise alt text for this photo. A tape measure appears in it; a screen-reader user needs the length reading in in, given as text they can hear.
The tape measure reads 16.5 in
